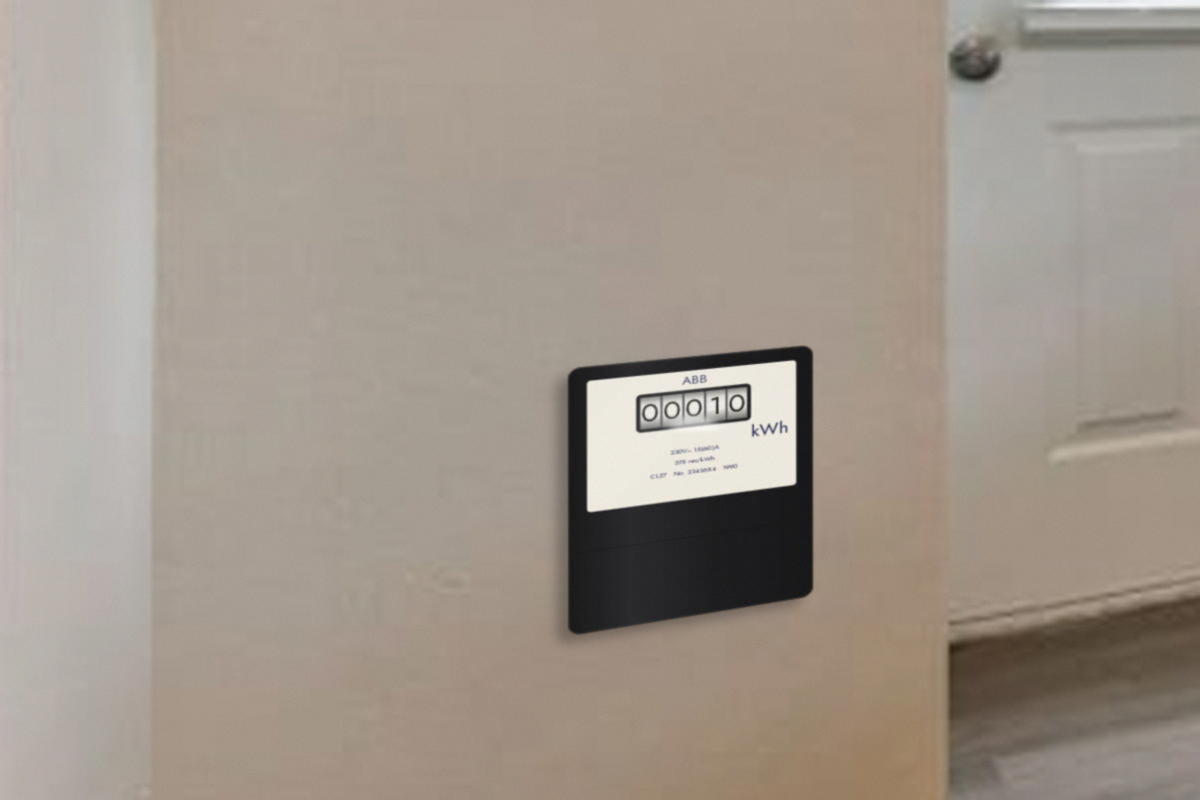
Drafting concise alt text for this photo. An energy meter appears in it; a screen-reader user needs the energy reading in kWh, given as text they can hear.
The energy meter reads 10 kWh
